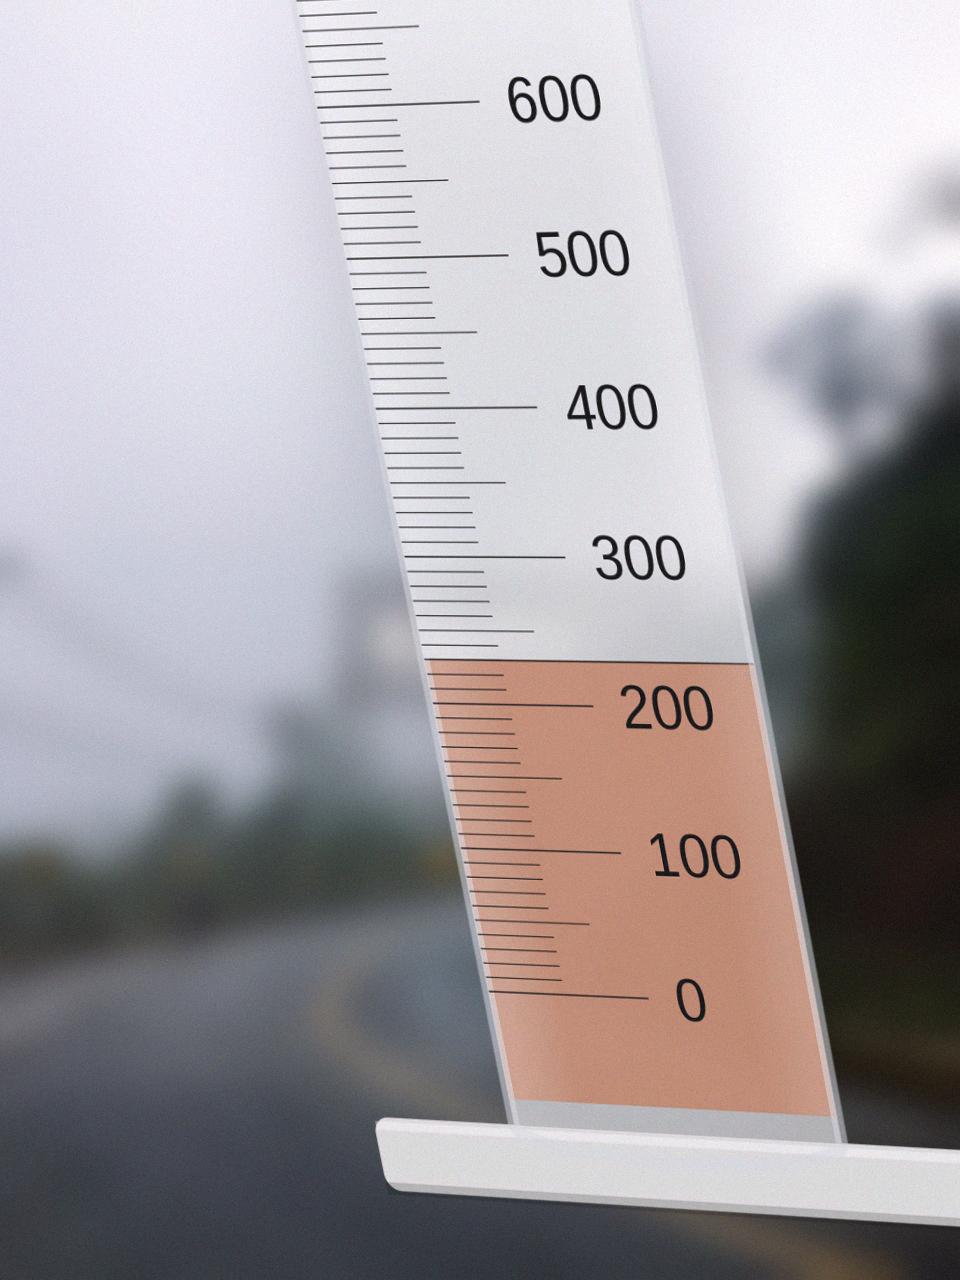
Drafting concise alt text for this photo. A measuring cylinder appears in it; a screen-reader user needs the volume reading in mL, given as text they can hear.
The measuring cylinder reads 230 mL
